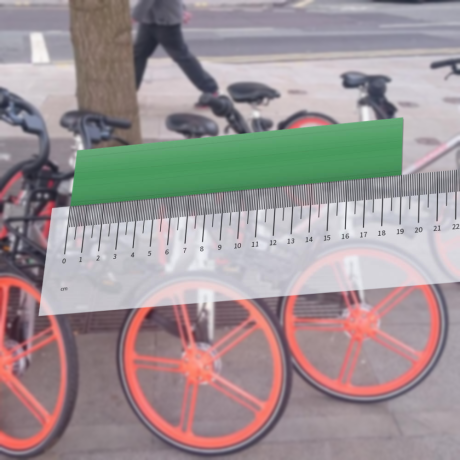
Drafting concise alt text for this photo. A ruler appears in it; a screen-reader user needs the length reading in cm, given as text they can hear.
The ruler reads 19 cm
